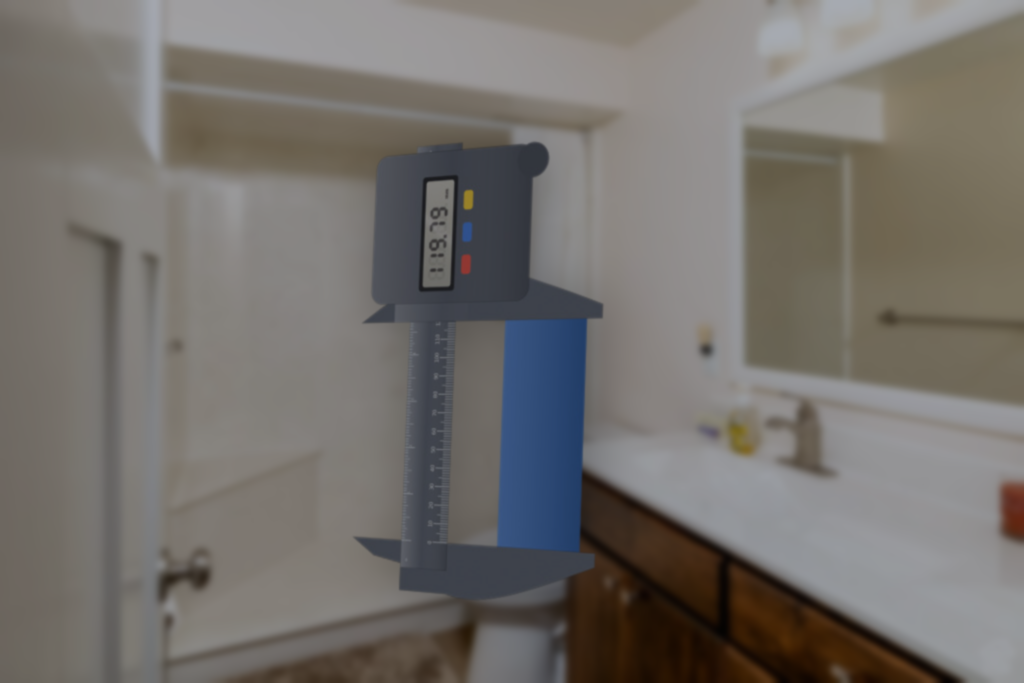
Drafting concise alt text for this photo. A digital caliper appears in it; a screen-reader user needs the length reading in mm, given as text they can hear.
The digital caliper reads 119.79 mm
